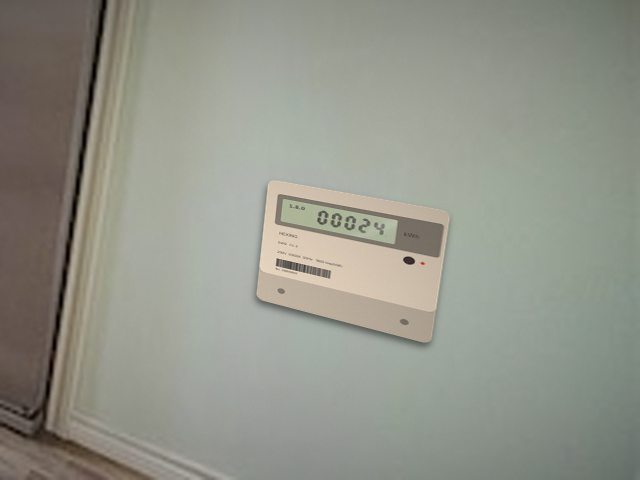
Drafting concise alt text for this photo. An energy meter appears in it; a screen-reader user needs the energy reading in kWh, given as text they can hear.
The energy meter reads 24 kWh
